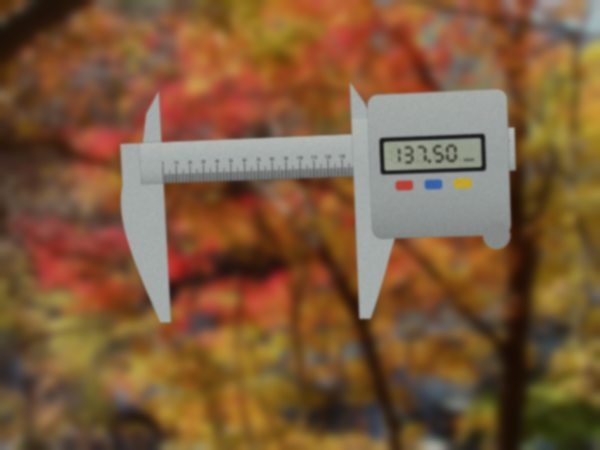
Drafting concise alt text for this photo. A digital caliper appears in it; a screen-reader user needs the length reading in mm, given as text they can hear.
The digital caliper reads 137.50 mm
